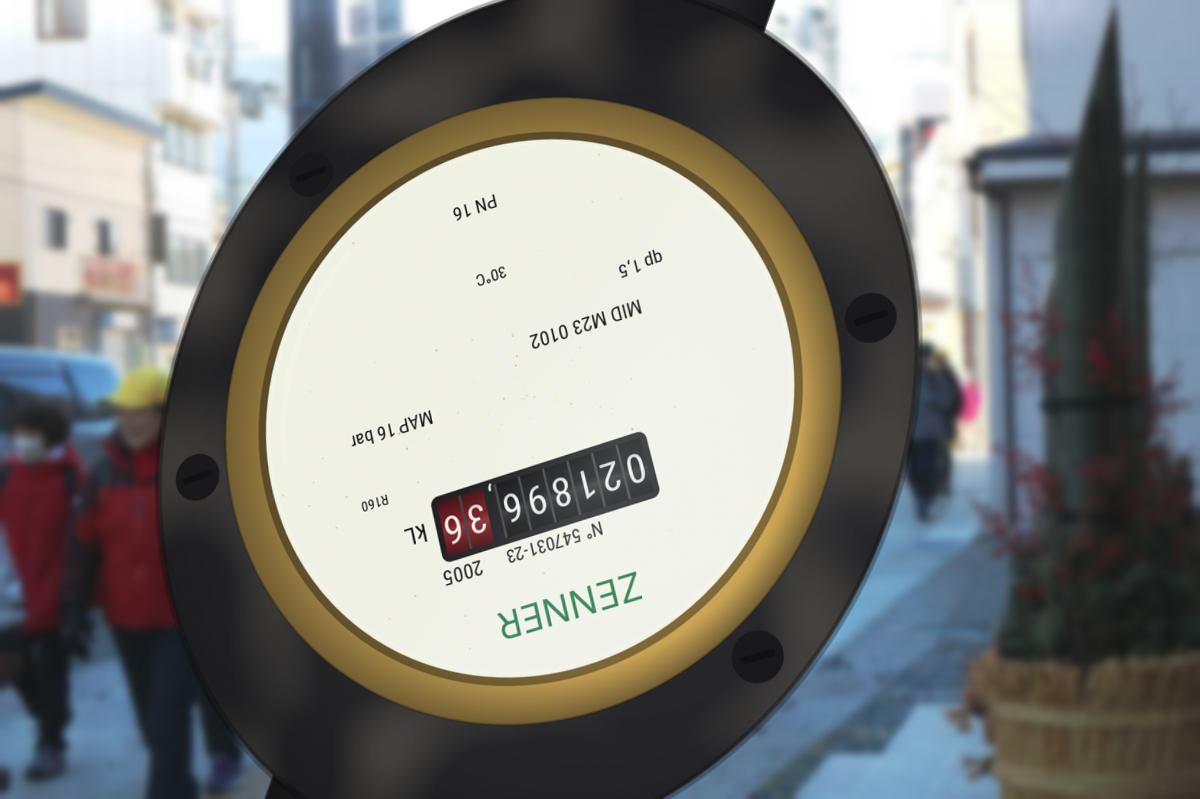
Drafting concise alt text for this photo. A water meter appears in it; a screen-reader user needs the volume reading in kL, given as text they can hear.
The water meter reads 21896.36 kL
